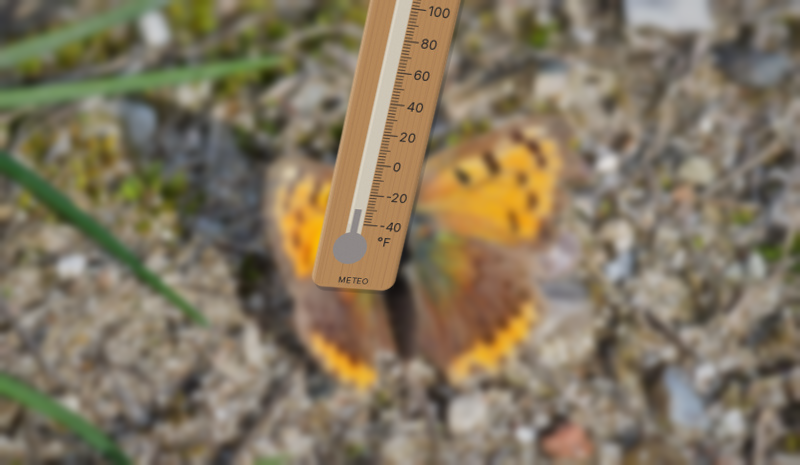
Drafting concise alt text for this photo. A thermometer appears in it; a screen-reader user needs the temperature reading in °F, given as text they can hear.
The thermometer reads -30 °F
